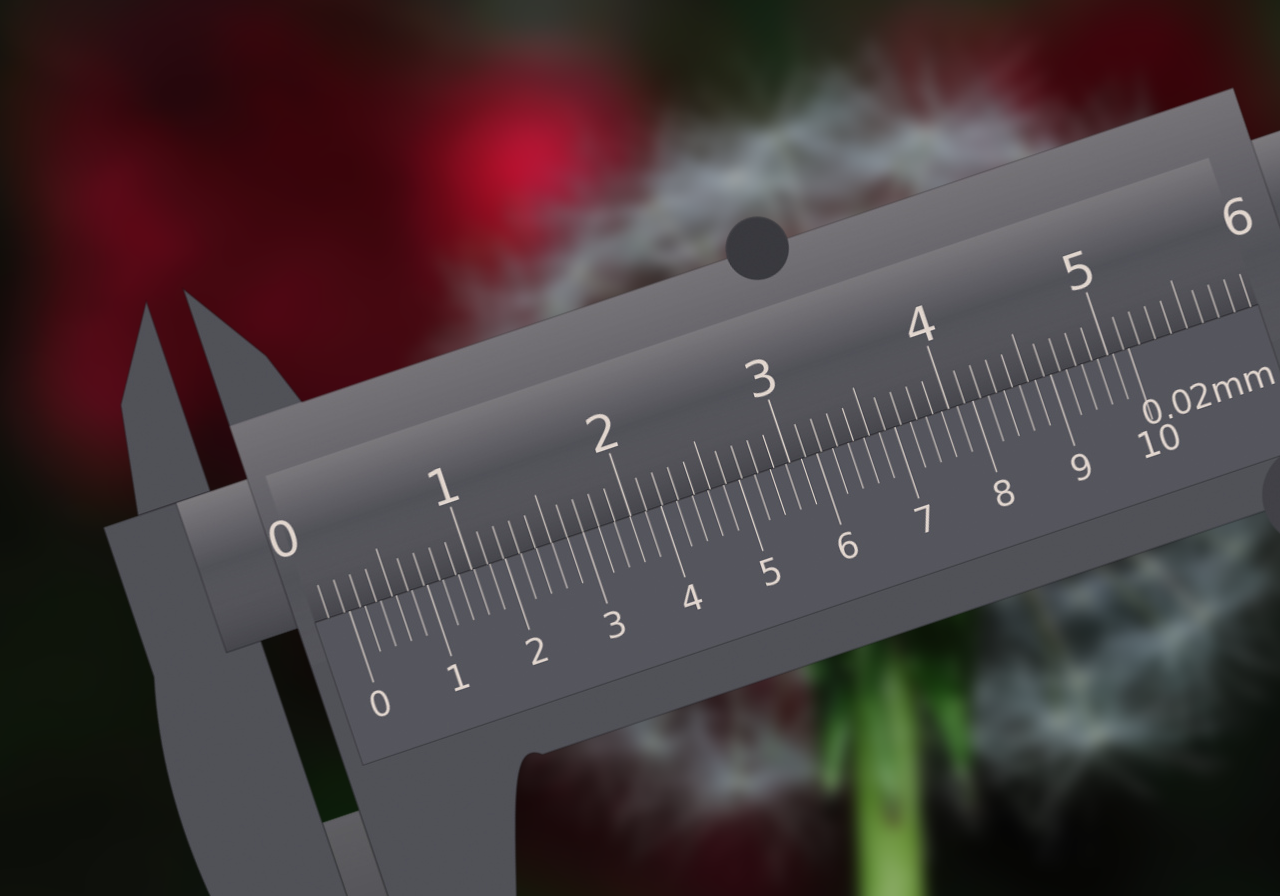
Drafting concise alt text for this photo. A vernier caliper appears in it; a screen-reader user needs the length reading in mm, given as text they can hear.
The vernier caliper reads 2.3 mm
